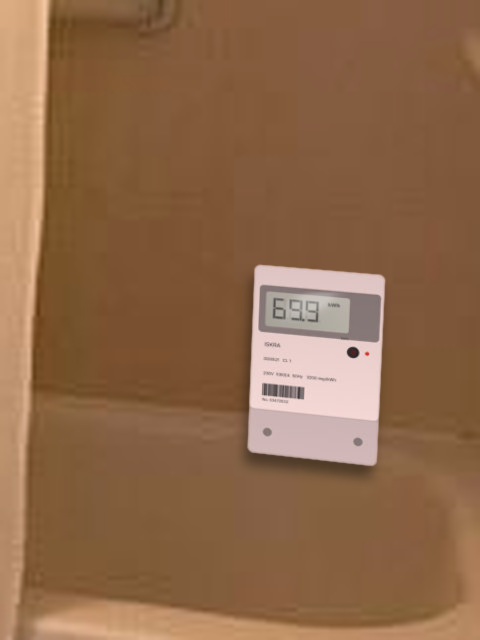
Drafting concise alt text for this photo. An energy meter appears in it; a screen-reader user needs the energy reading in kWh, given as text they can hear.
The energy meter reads 69.9 kWh
